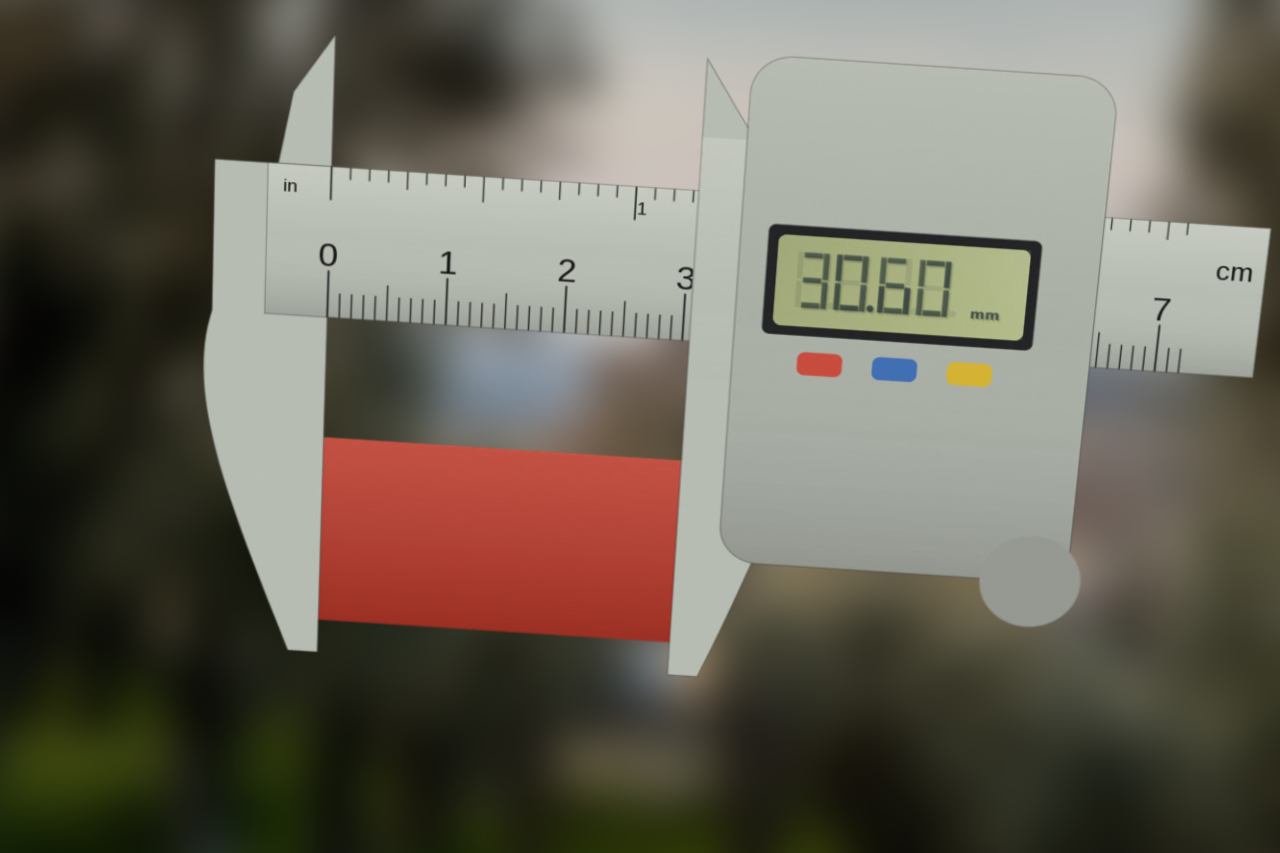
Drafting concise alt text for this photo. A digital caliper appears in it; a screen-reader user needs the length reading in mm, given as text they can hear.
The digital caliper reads 30.60 mm
